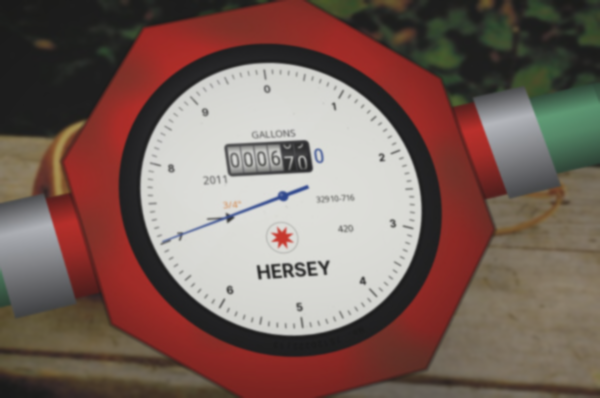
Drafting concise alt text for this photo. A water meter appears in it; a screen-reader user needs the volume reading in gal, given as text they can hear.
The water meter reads 6697.0 gal
